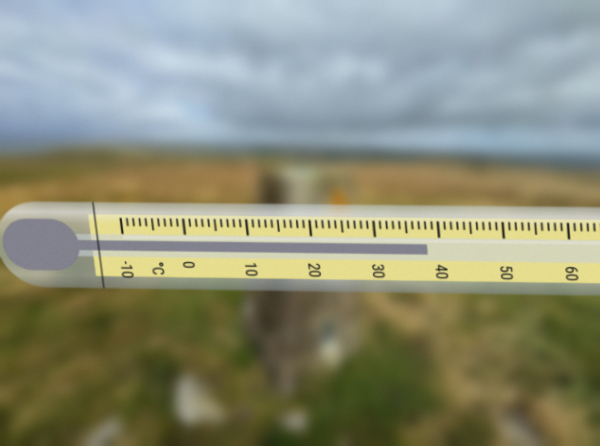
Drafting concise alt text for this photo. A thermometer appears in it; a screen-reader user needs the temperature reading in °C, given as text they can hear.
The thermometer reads 38 °C
